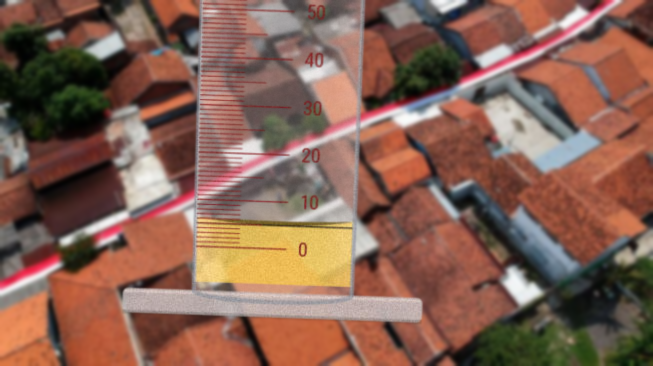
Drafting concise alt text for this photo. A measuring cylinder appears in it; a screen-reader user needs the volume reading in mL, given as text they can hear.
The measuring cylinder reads 5 mL
